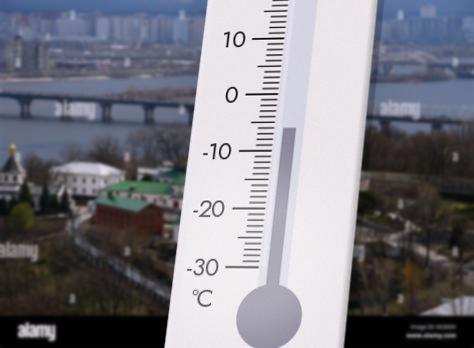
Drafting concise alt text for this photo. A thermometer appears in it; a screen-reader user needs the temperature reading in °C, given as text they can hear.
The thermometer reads -6 °C
